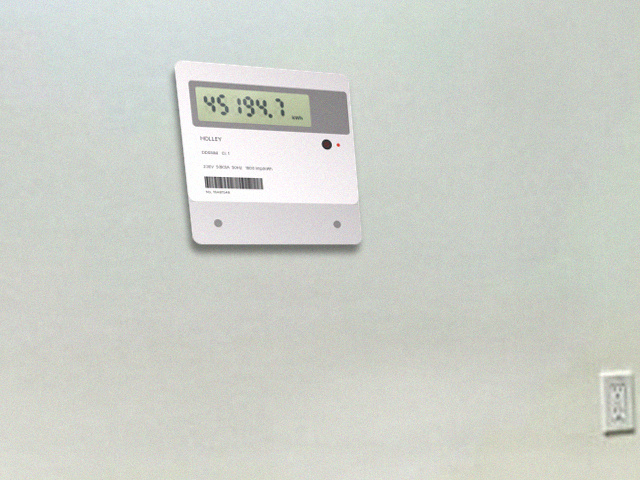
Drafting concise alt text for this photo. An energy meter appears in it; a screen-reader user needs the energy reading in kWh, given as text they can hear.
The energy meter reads 45194.7 kWh
